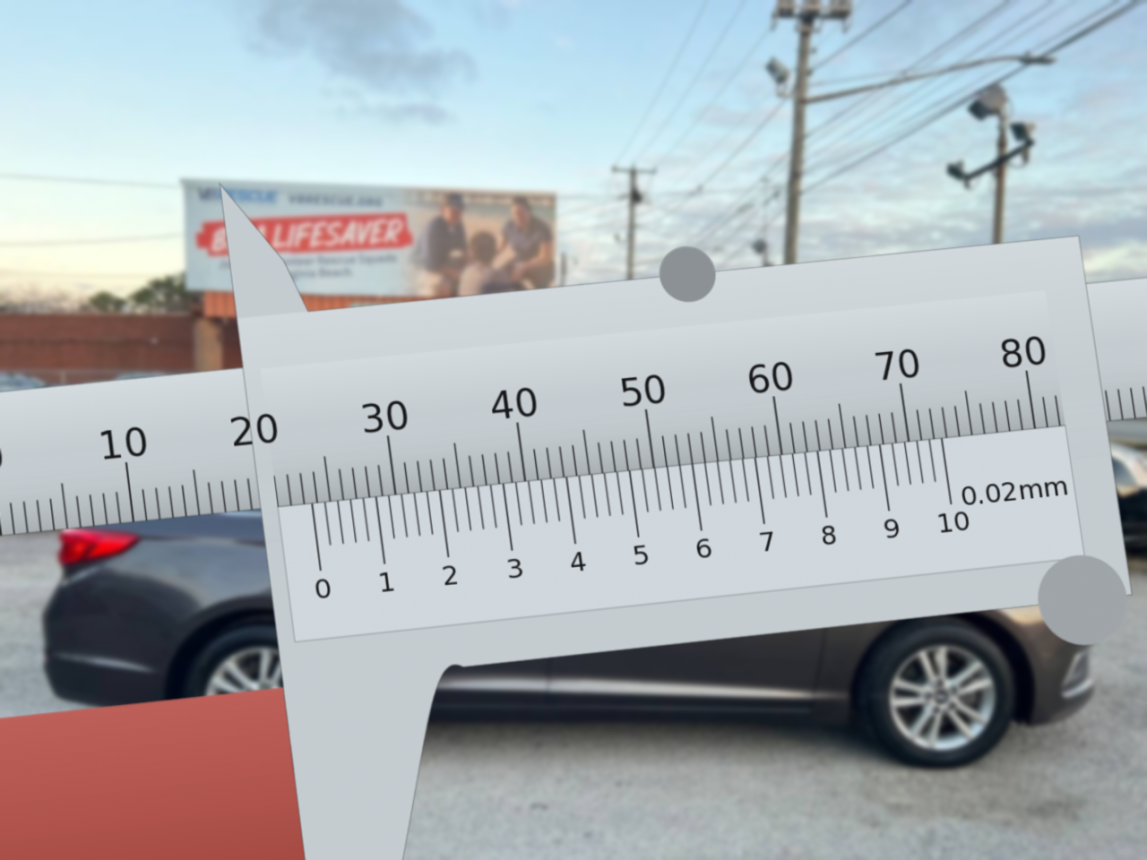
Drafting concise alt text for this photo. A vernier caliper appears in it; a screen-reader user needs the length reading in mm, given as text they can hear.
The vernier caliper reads 23.6 mm
